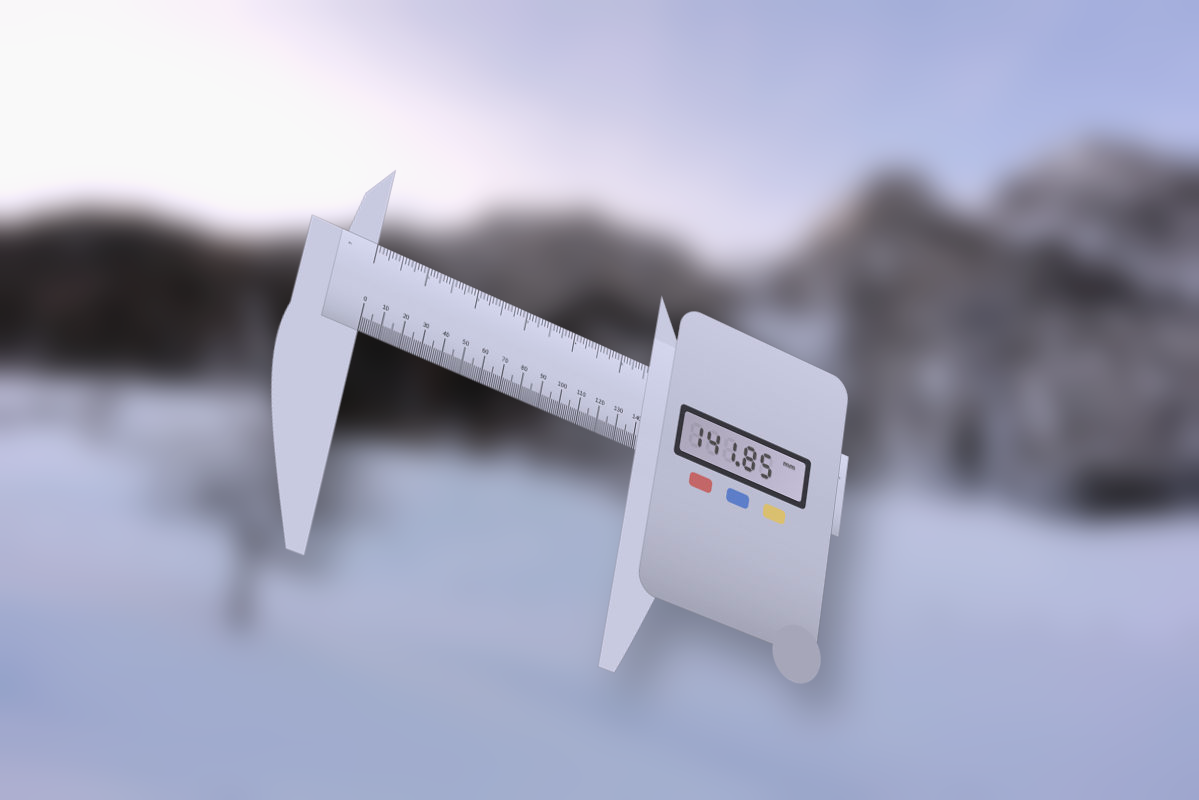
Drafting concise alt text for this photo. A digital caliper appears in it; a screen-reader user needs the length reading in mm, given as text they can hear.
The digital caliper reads 141.85 mm
